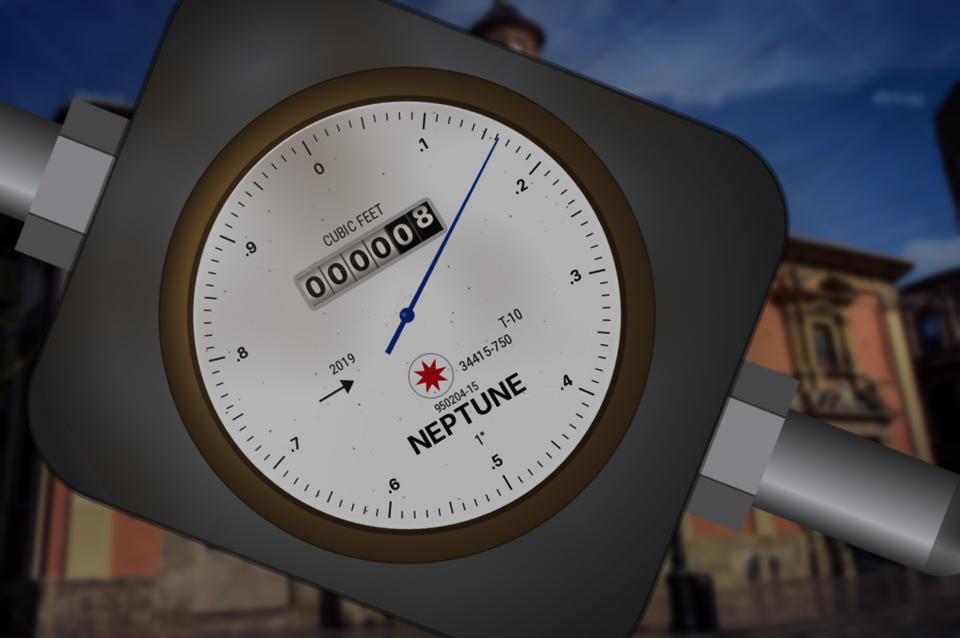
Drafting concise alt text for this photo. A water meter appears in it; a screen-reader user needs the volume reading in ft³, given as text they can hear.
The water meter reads 8.16 ft³
